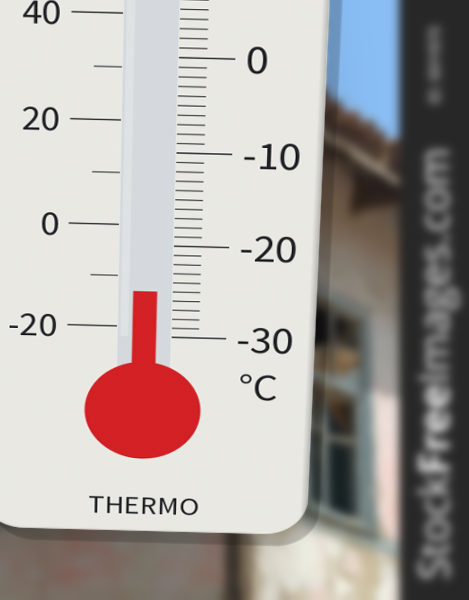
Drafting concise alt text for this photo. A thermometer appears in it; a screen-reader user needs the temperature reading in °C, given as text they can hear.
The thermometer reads -25 °C
